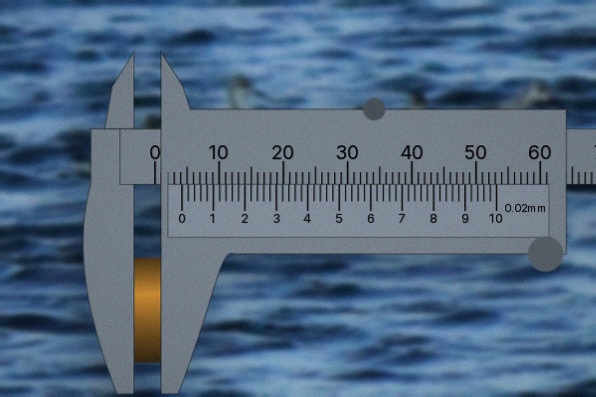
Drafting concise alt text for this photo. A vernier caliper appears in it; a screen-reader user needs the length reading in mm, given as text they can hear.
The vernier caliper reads 4.2 mm
